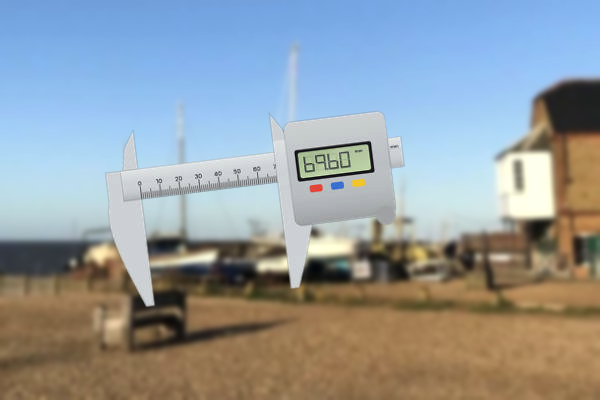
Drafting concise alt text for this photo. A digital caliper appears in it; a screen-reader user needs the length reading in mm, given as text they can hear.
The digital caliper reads 69.60 mm
